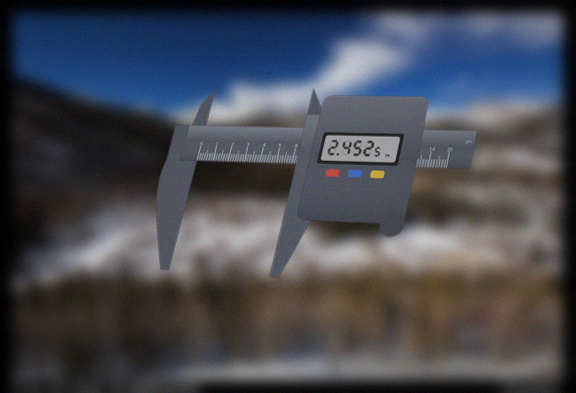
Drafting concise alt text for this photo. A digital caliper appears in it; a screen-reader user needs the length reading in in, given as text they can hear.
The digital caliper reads 2.4525 in
